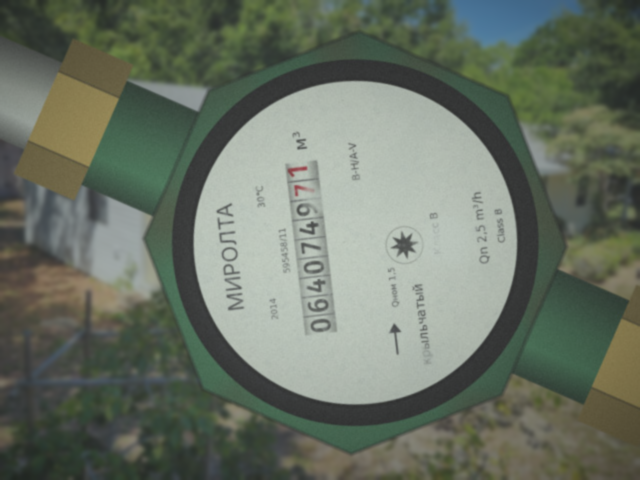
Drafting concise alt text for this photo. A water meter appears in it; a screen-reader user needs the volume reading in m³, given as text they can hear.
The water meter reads 640749.71 m³
